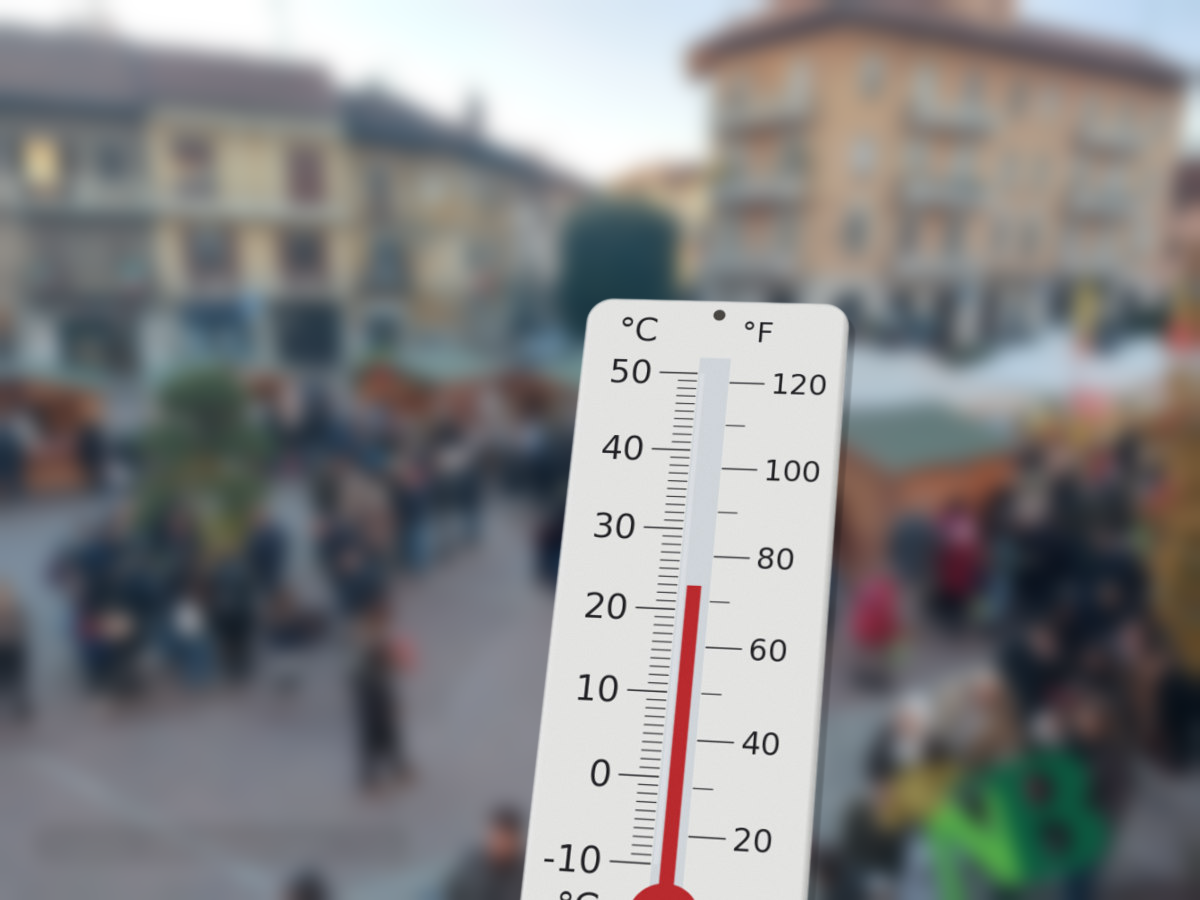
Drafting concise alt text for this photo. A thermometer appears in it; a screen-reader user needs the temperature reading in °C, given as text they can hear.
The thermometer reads 23 °C
